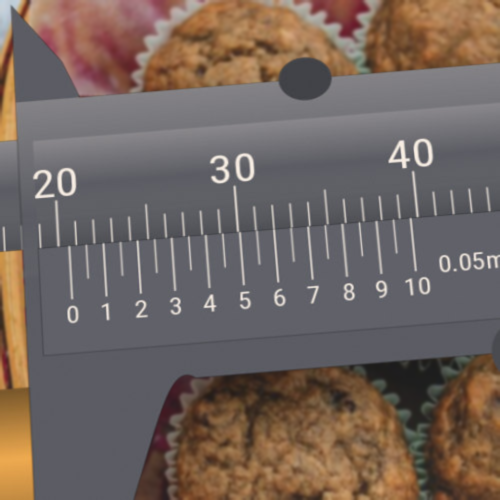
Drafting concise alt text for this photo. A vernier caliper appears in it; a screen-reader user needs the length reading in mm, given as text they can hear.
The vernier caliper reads 20.6 mm
